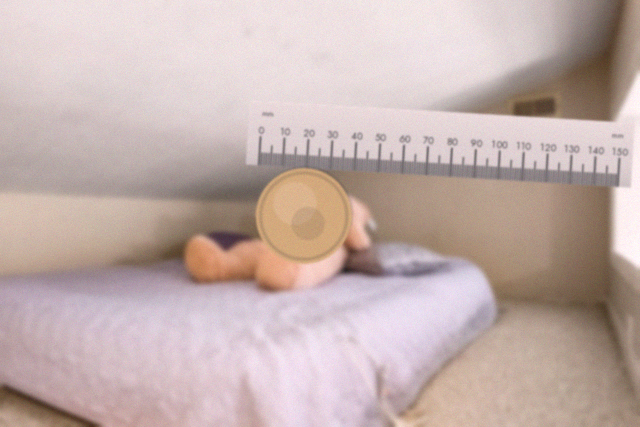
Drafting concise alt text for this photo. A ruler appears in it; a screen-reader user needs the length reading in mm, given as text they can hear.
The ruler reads 40 mm
